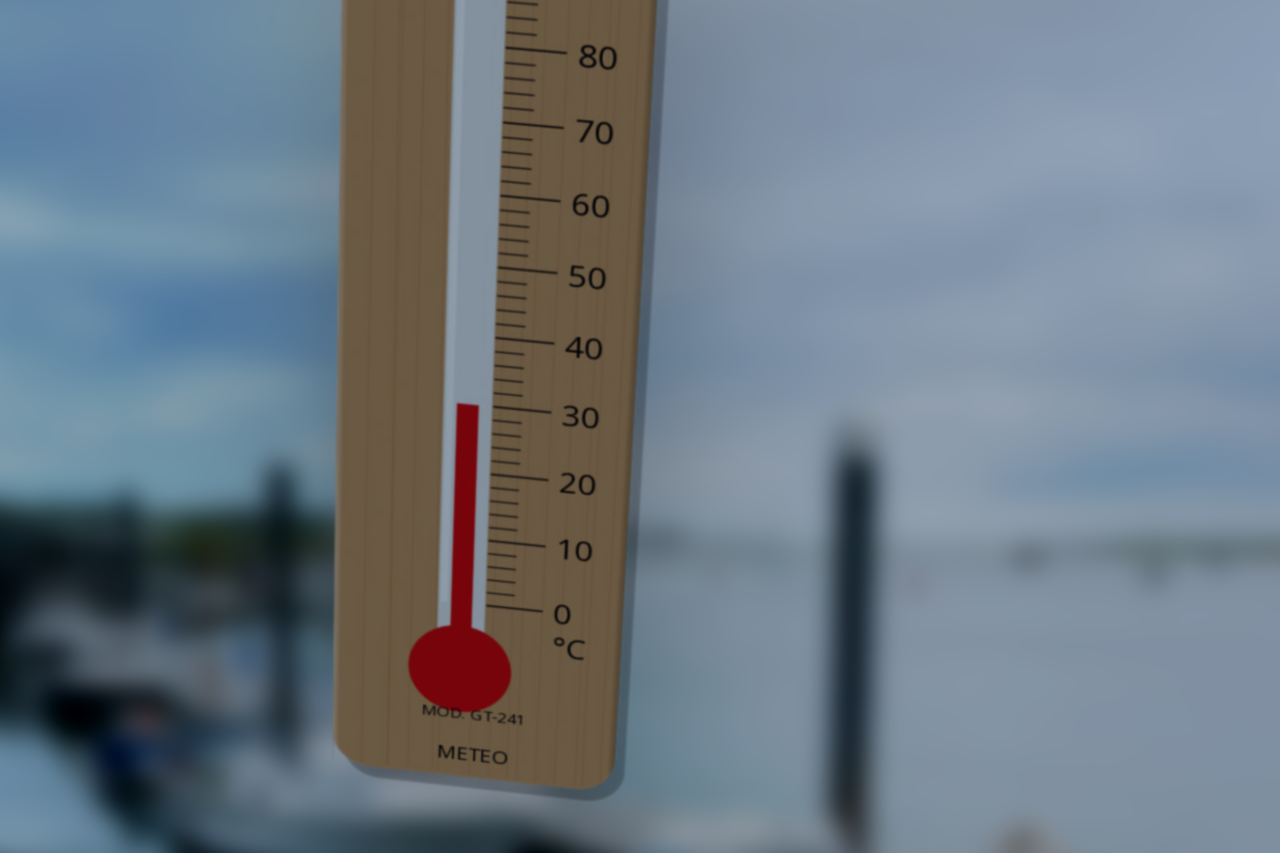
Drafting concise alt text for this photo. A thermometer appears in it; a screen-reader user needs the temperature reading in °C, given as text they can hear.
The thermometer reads 30 °C
